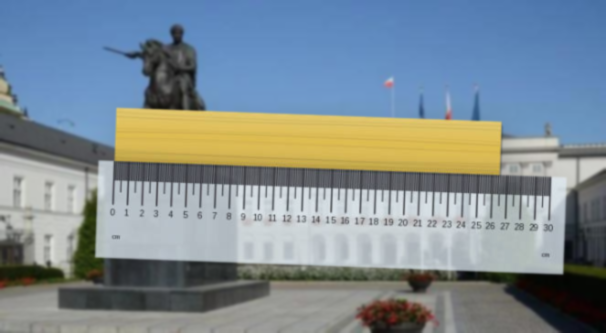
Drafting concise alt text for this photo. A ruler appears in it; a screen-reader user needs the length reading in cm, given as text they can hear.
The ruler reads 26.5 cm
